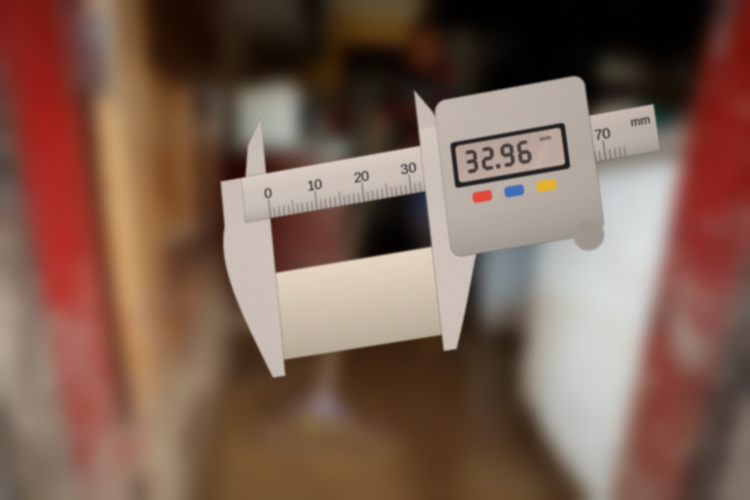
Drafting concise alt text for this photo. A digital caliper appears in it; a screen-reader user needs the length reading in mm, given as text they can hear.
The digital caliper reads 32.96 mm
